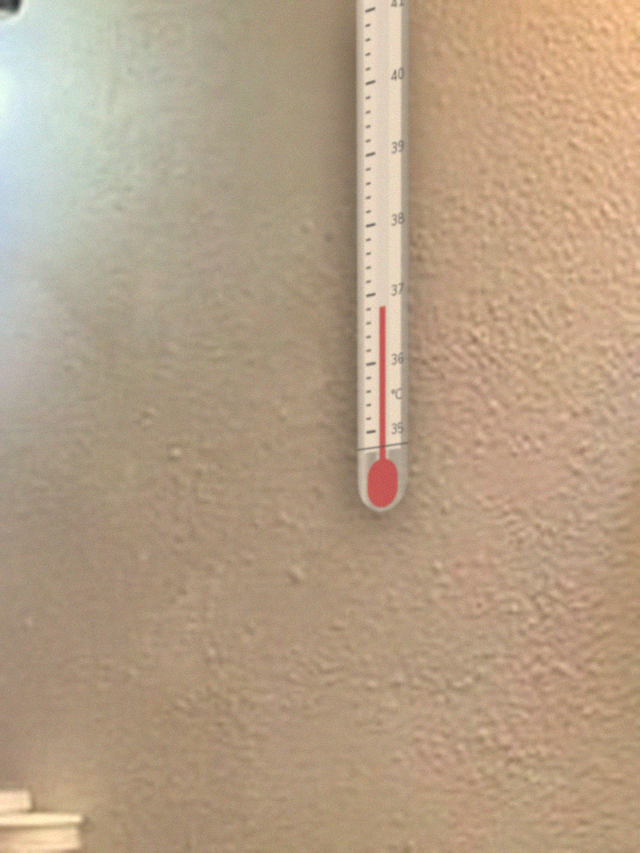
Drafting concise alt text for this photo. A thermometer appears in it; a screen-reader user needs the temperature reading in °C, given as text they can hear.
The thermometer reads 36.8 °C
